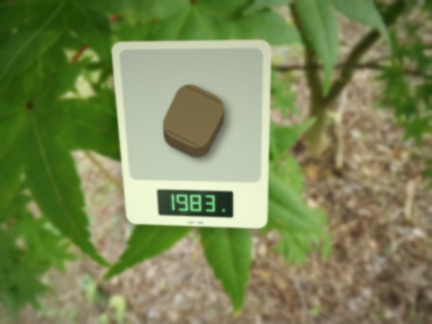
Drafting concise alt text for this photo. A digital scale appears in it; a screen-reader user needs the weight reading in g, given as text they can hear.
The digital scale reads 1983 g
